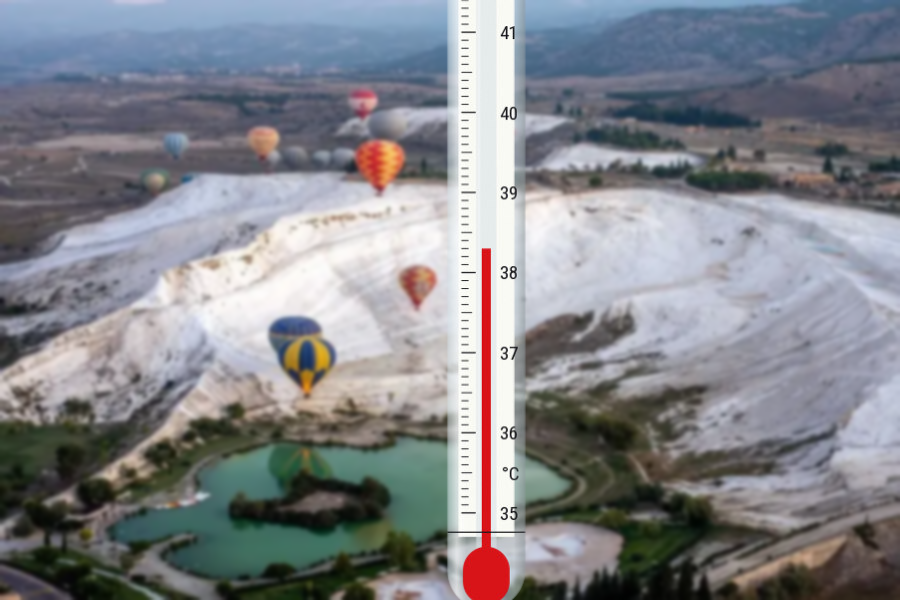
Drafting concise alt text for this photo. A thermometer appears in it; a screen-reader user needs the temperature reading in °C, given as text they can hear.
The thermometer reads 38.3 °C
